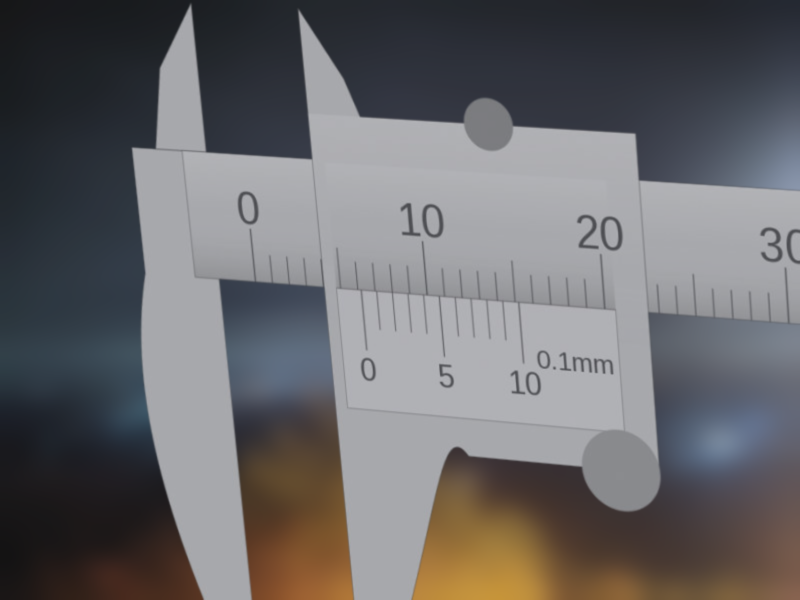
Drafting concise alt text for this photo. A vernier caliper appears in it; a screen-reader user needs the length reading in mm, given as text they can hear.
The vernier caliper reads 6.2 mm
